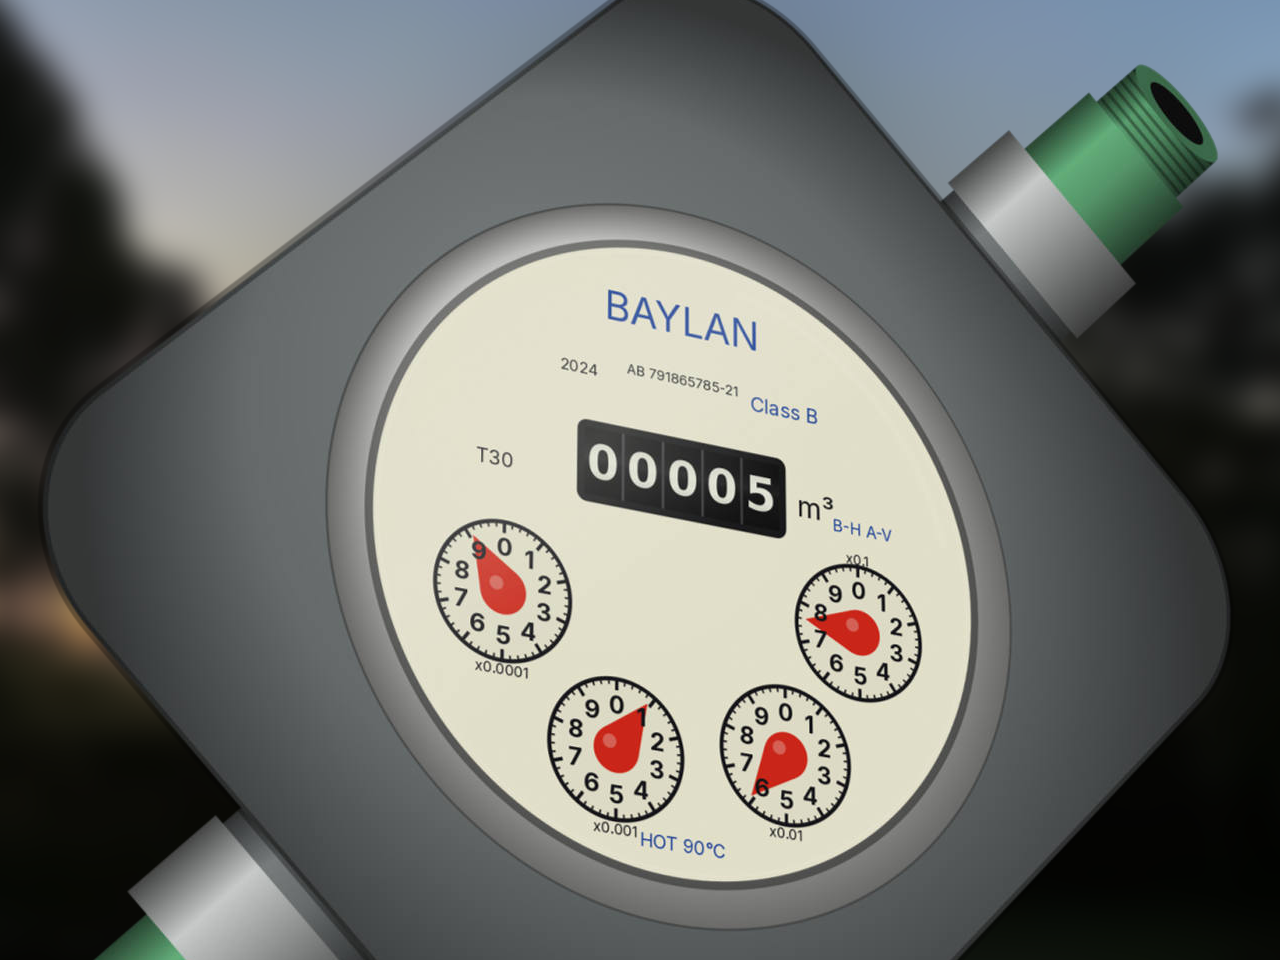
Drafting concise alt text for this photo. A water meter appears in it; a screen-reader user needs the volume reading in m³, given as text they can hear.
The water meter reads 5.7609 m³
